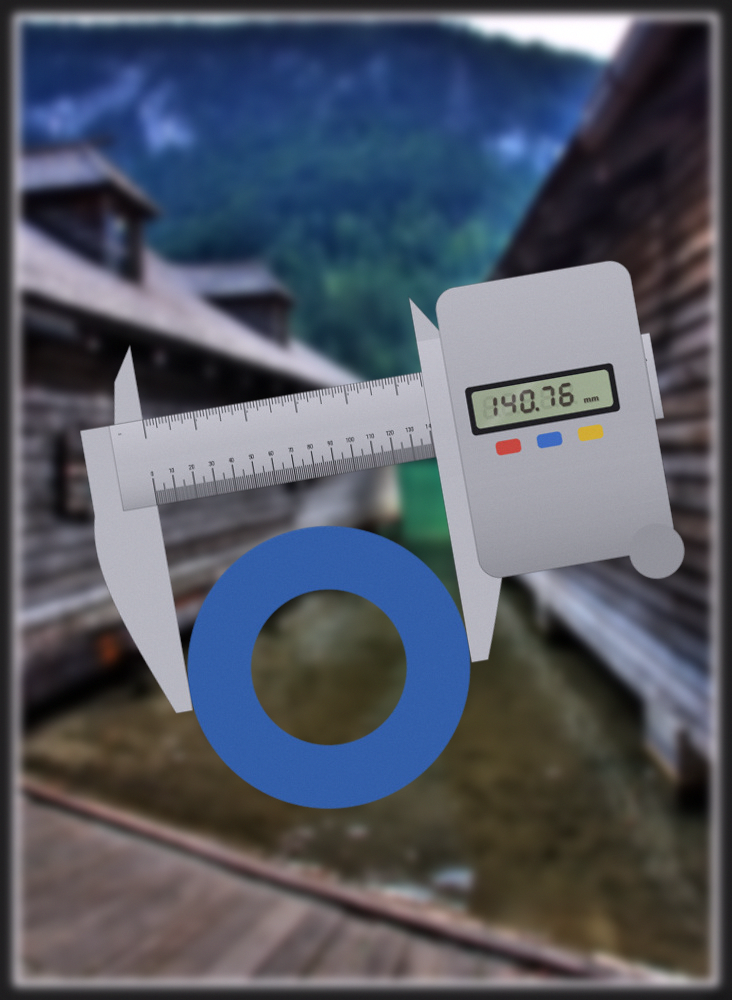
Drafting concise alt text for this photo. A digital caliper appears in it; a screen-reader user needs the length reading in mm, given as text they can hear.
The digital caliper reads 140.76 mm
